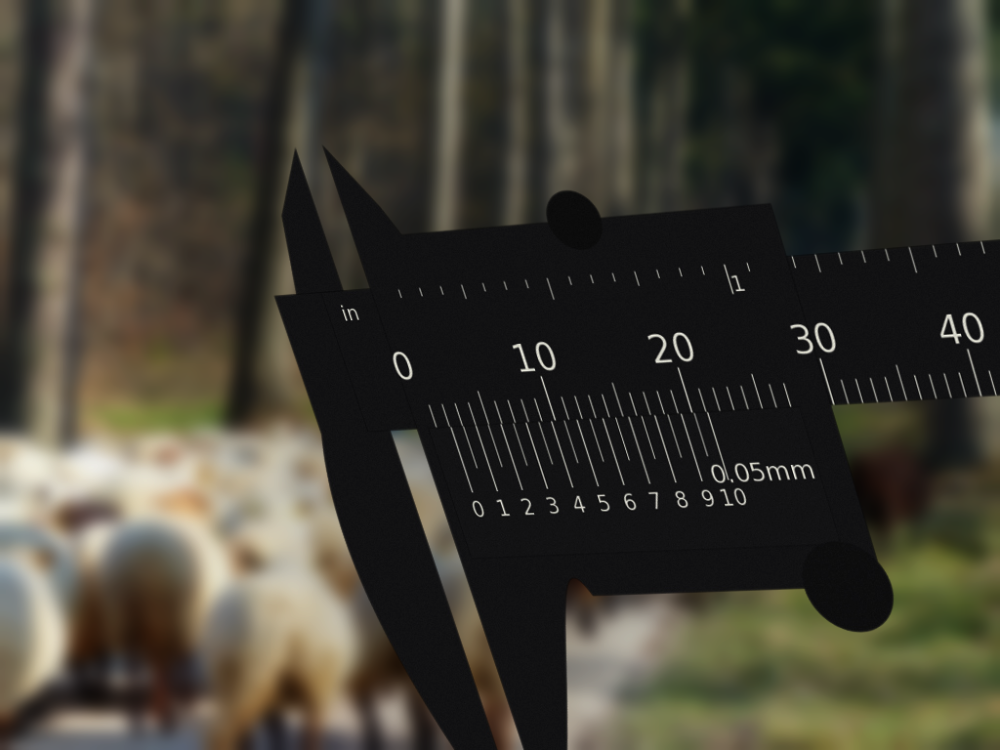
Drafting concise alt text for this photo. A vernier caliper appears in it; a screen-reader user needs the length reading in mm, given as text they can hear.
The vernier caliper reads 2.1 mm
